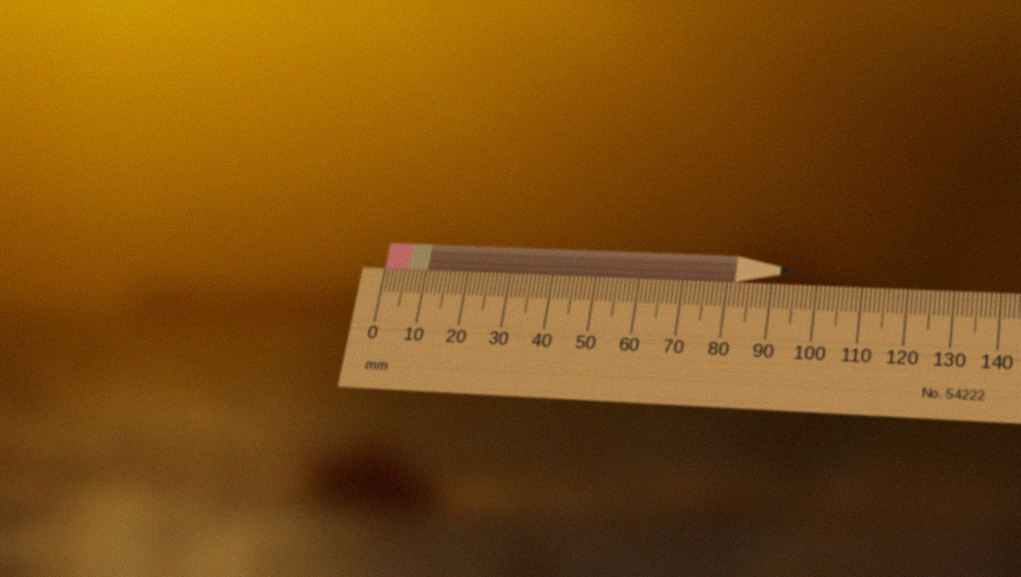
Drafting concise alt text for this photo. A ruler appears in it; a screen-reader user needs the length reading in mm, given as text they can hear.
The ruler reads 95 mm
